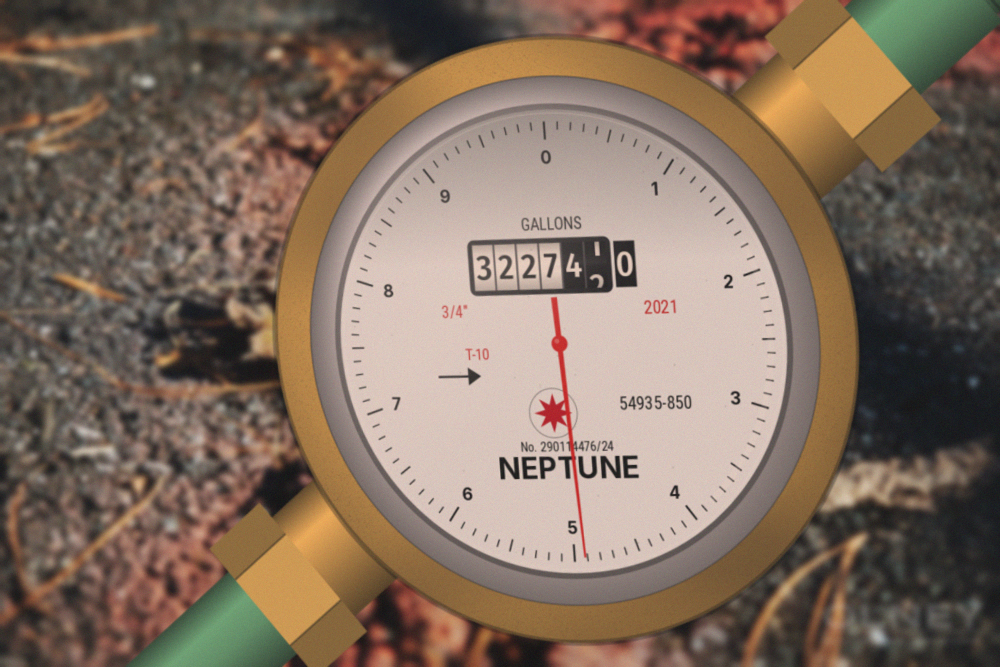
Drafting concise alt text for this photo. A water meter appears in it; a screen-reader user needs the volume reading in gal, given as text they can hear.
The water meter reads 3227414.9 gal
